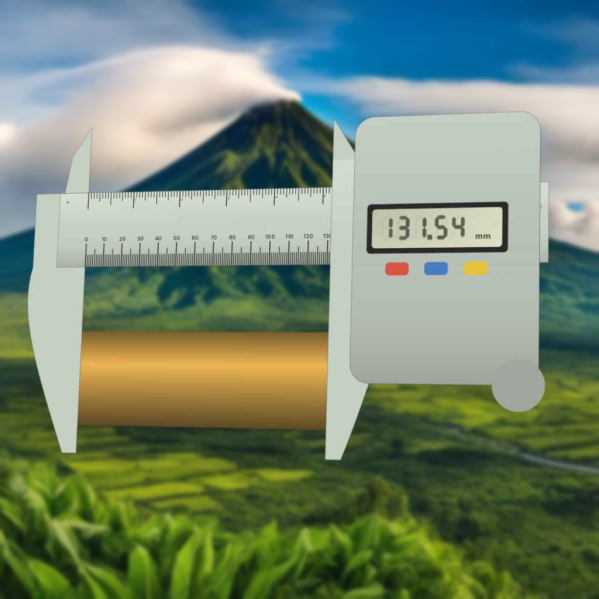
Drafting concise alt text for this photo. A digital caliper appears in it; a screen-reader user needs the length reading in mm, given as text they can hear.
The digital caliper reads 131.54 mm
